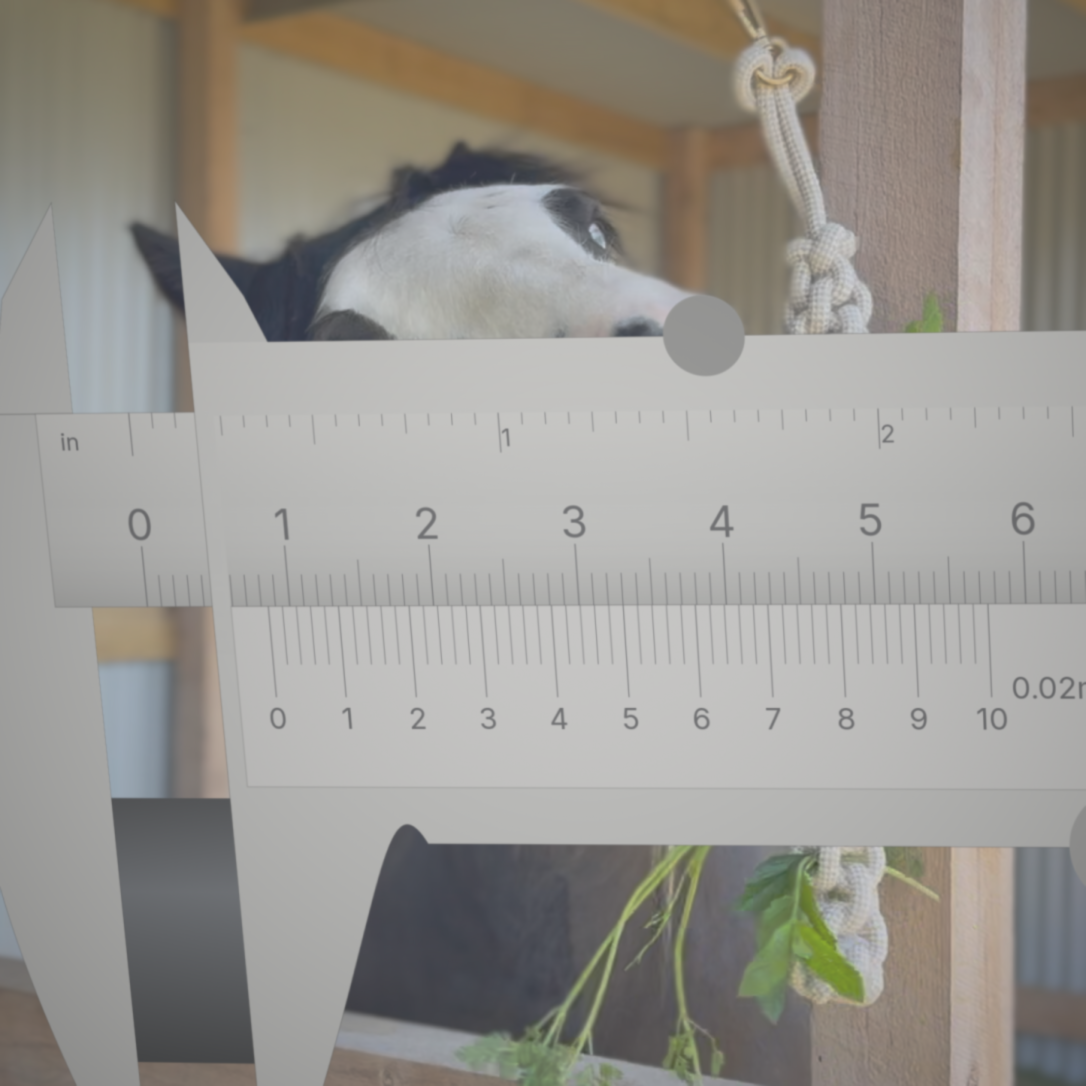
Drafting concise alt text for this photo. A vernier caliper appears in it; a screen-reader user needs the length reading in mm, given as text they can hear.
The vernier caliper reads 8.5 mm
